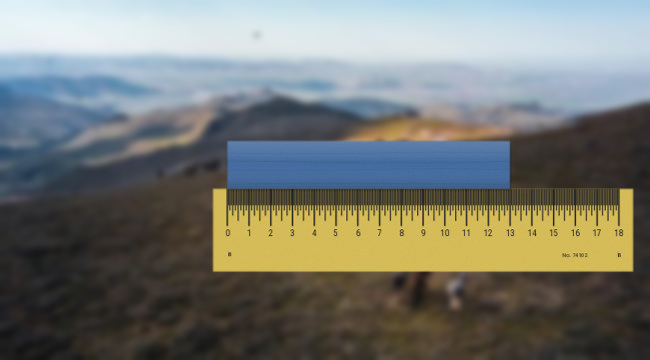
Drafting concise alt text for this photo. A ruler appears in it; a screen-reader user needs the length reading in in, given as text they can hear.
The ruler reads 13 in
